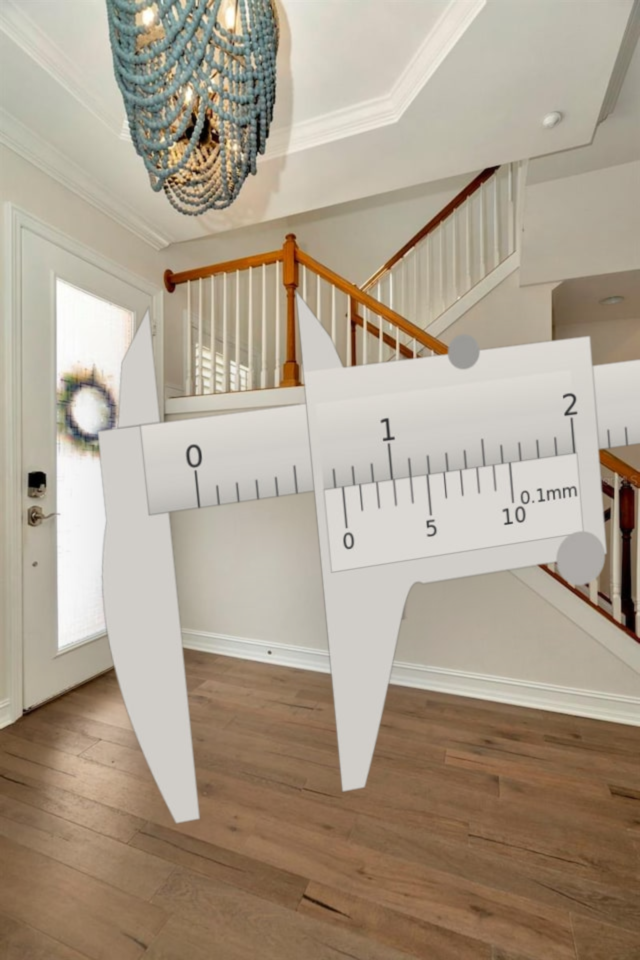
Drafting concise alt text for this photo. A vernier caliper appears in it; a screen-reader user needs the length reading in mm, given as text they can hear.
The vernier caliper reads 7.4 mm
